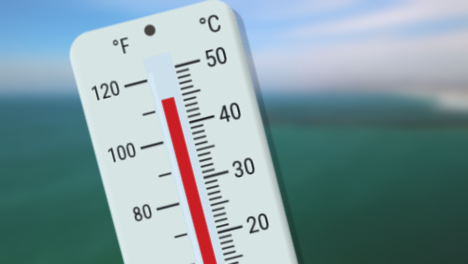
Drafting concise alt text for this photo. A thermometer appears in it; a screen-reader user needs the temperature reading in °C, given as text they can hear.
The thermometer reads 45 °C
